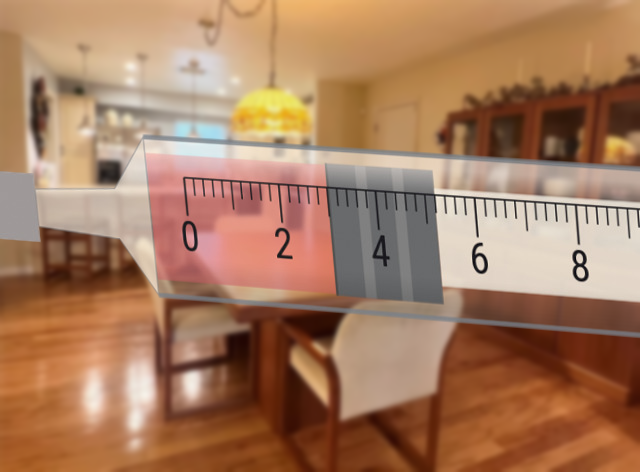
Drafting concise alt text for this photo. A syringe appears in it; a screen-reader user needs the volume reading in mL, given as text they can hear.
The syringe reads 3 mL
